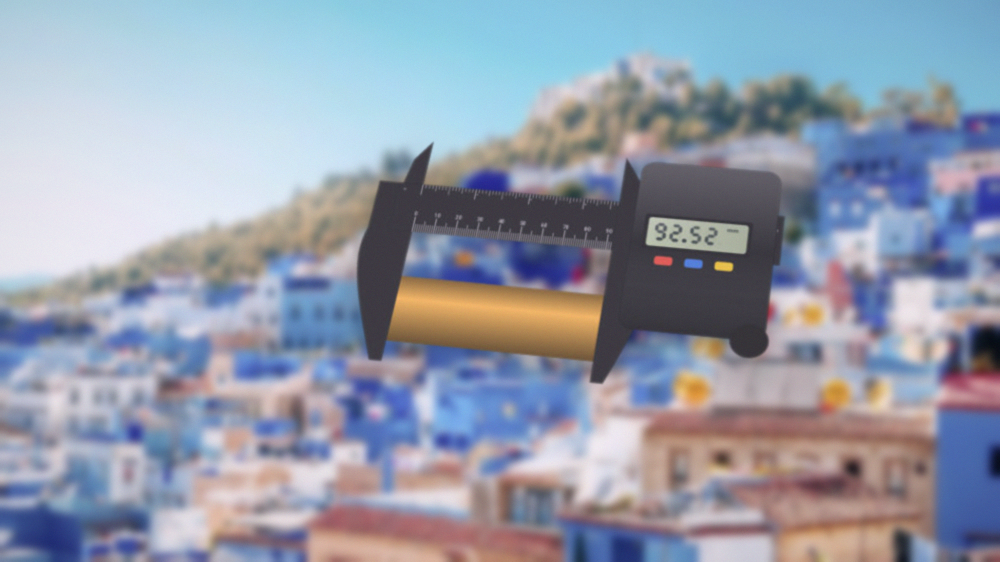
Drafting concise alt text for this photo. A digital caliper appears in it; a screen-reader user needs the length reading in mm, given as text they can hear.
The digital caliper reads 92.52 mm
